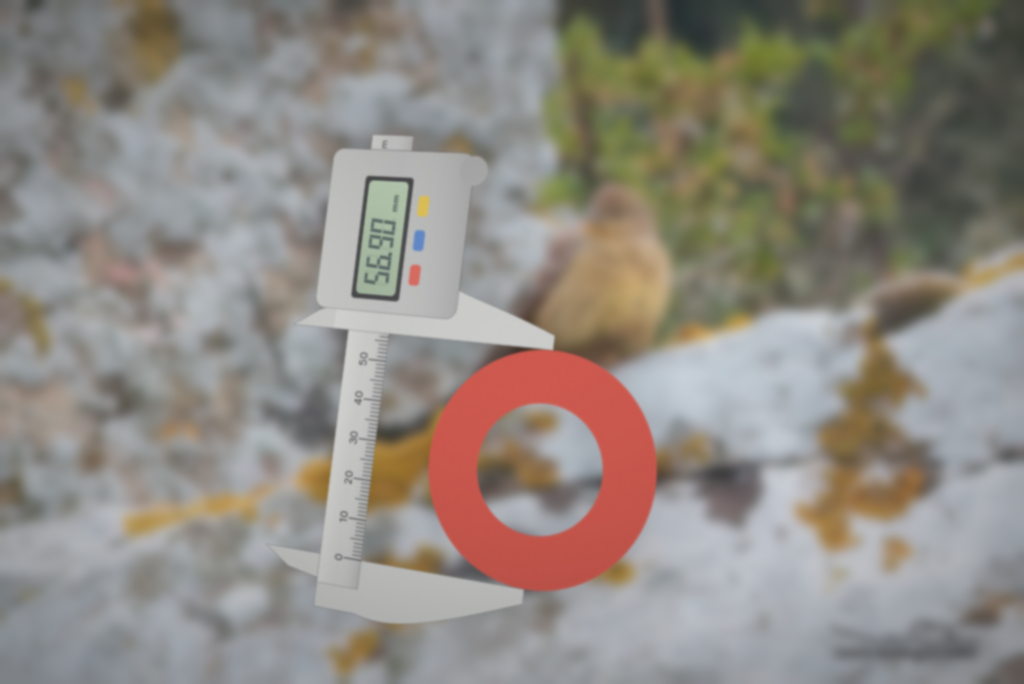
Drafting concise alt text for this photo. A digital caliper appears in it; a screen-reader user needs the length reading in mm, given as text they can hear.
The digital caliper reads 56.90 mm
